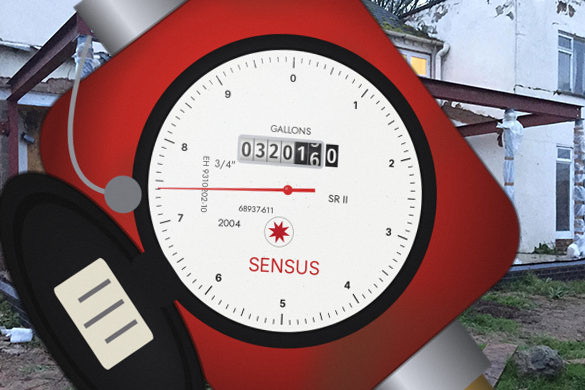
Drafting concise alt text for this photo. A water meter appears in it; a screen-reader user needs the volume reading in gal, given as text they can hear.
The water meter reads 320157.4 gal
